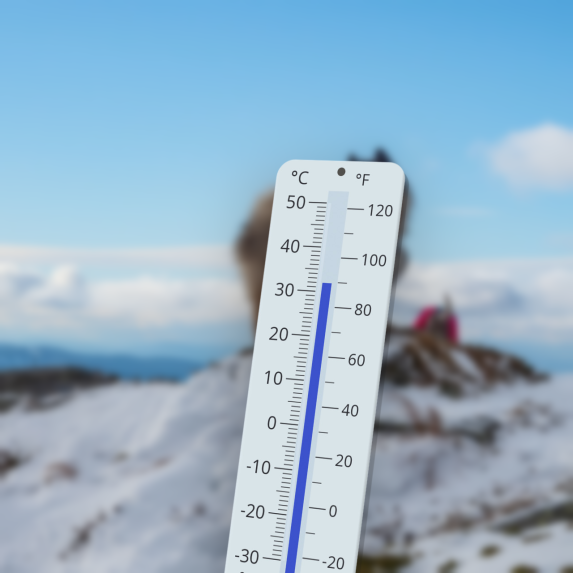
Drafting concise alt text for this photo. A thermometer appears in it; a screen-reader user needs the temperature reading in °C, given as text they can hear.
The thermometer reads 32 °C
